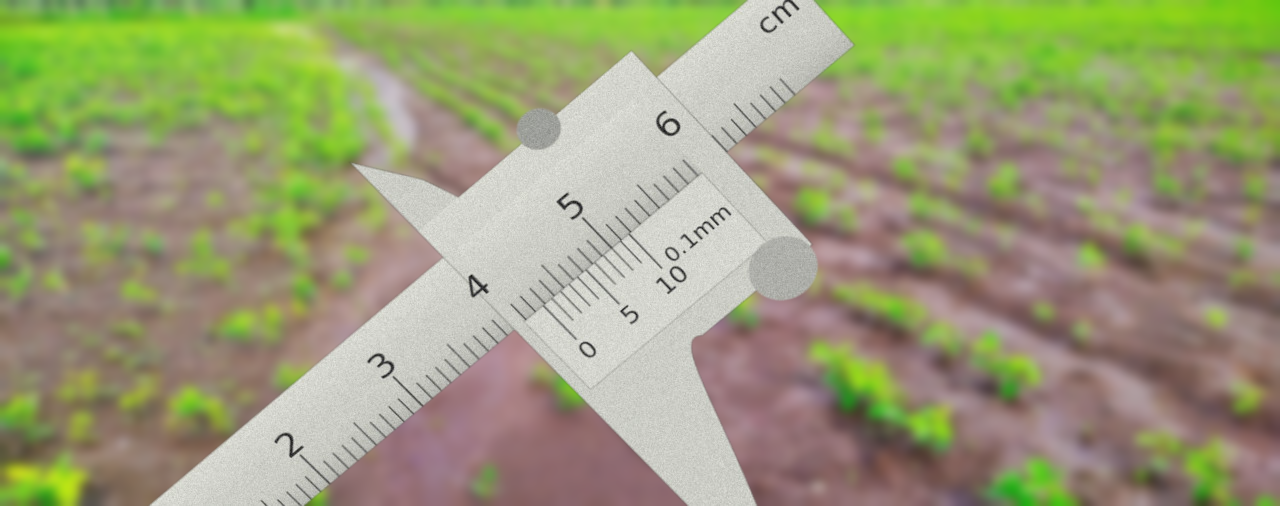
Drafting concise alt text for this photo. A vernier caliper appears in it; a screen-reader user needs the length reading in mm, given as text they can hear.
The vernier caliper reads 42.8 mm
